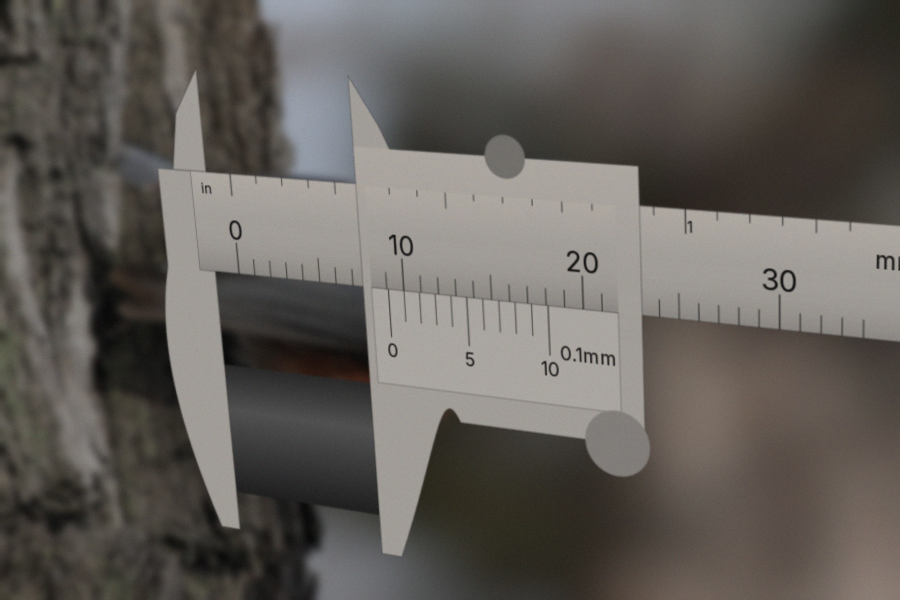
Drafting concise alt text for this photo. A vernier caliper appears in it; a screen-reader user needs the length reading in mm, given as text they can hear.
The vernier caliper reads 9.1 mm
